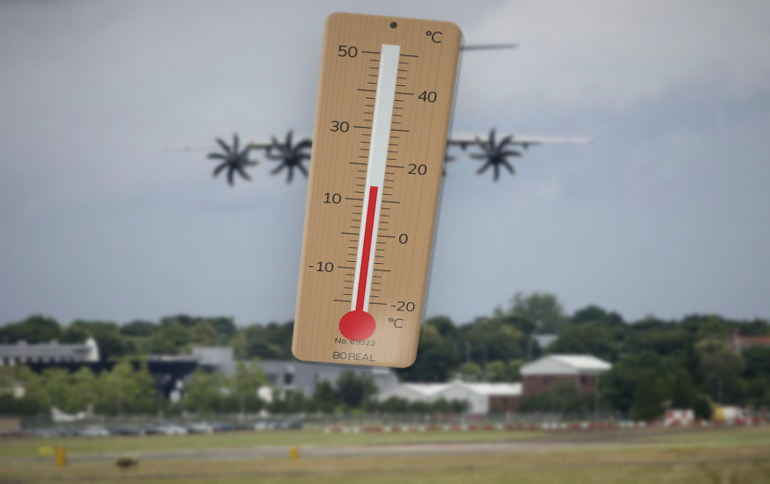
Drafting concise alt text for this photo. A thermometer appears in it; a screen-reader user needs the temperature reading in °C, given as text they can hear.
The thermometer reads 14 °C
